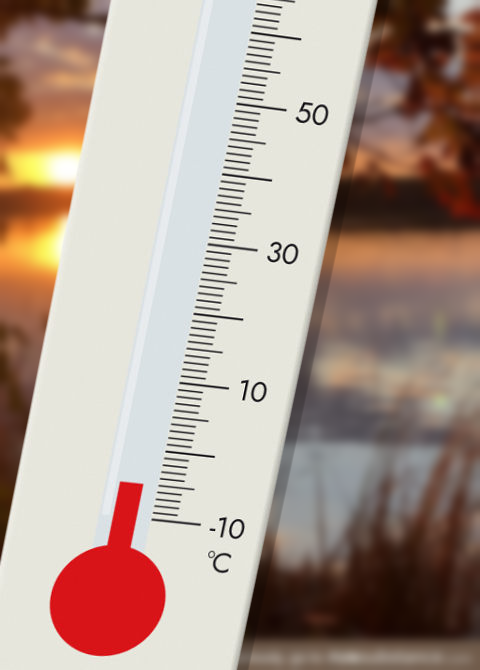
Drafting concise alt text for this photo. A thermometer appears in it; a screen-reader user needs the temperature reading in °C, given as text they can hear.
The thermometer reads -5 °C
